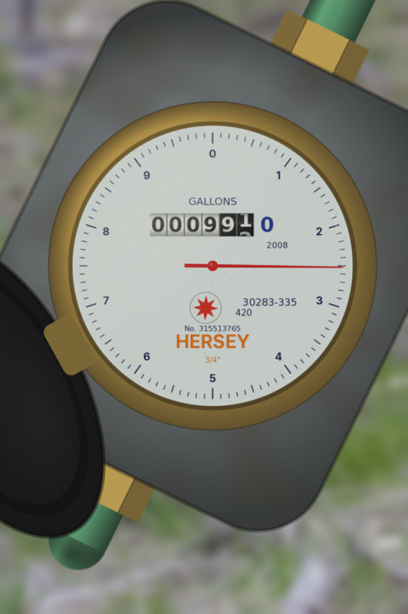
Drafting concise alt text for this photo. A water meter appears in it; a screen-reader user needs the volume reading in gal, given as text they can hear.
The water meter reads 9912.5 gal
